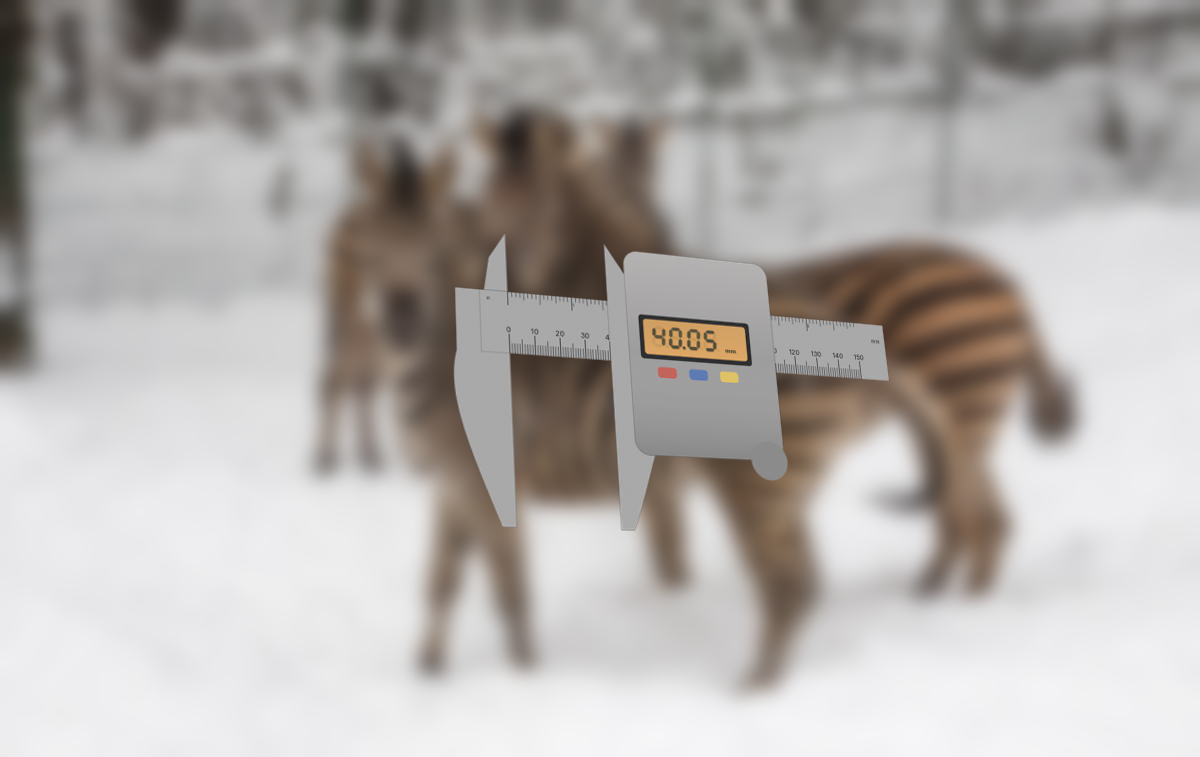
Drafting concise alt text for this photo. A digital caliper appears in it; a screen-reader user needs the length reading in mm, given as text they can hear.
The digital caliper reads 40.05 mm
